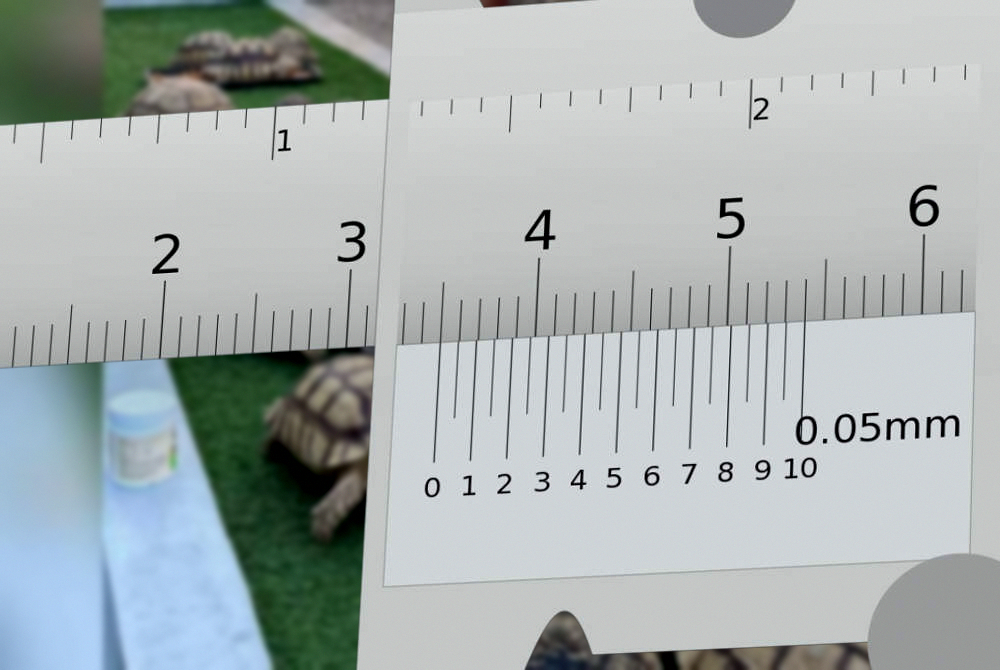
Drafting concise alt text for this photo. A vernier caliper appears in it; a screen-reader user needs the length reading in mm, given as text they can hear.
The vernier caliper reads 35.0 mm
